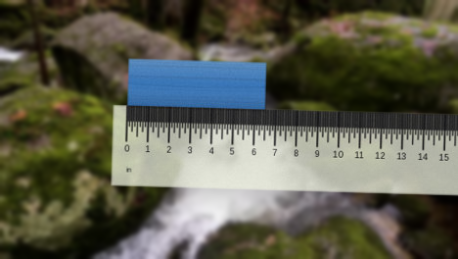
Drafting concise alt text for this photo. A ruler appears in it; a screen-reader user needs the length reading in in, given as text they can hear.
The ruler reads 6.5 in
